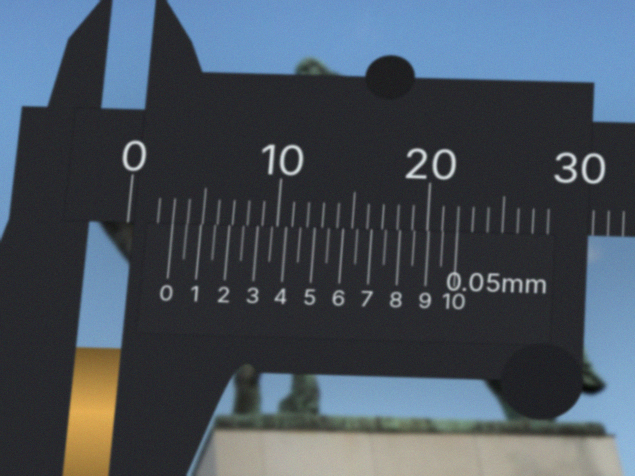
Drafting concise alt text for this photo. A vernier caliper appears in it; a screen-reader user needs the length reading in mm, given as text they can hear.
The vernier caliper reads 3.0 mm
